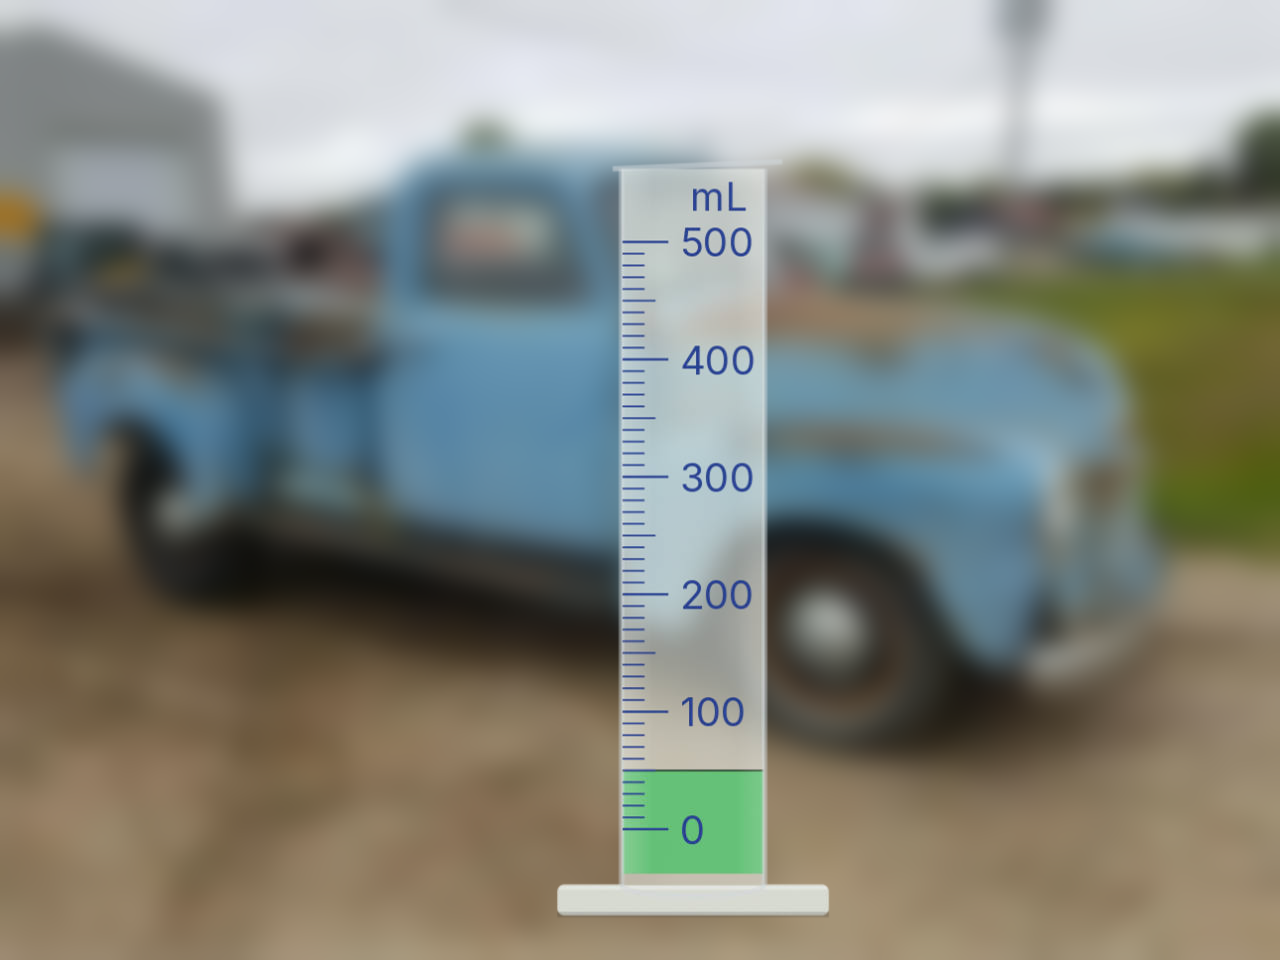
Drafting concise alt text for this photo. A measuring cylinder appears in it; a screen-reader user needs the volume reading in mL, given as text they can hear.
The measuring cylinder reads 50 mL
